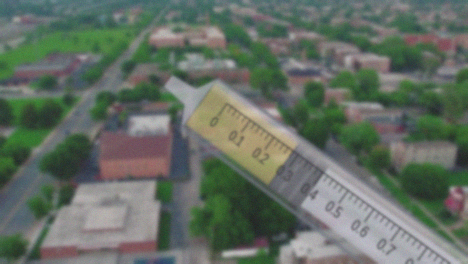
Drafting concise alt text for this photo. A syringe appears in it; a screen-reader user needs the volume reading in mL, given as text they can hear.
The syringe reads 0.28 mL
